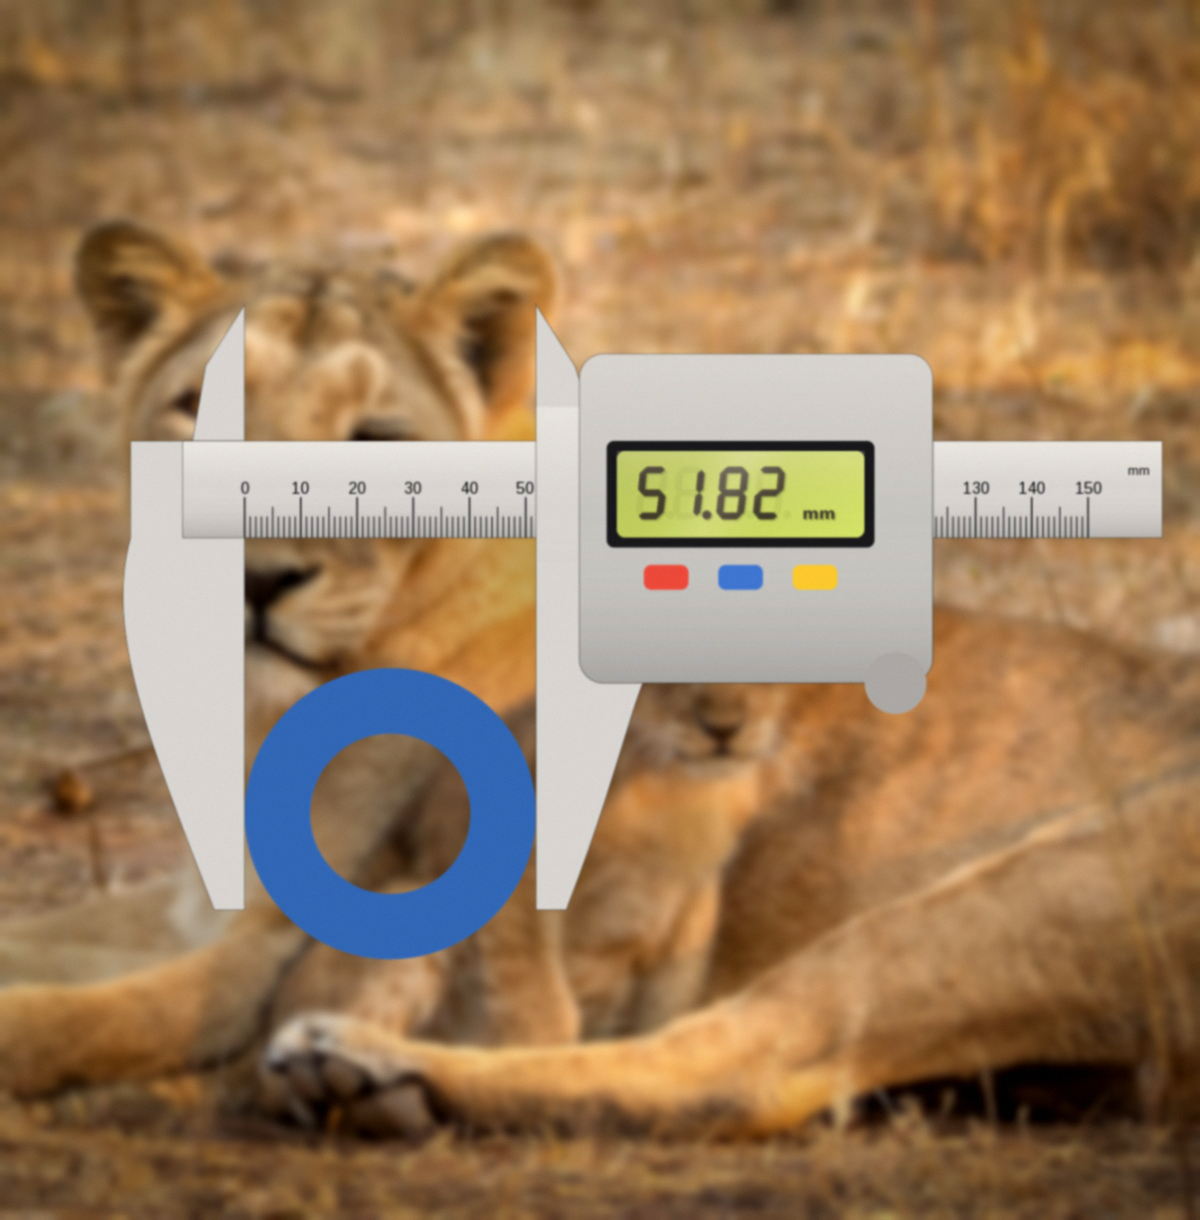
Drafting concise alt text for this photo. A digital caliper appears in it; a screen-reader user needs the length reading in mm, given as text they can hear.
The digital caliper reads 51.82 mm
